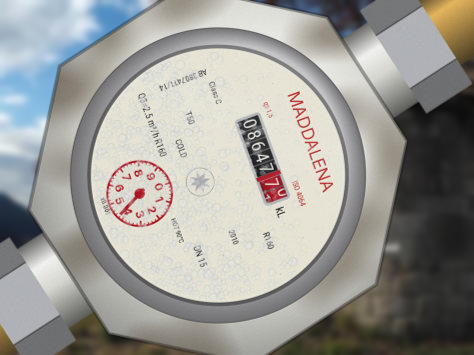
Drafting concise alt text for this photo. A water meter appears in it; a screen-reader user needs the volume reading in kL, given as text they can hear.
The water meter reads 8647.704 kL
